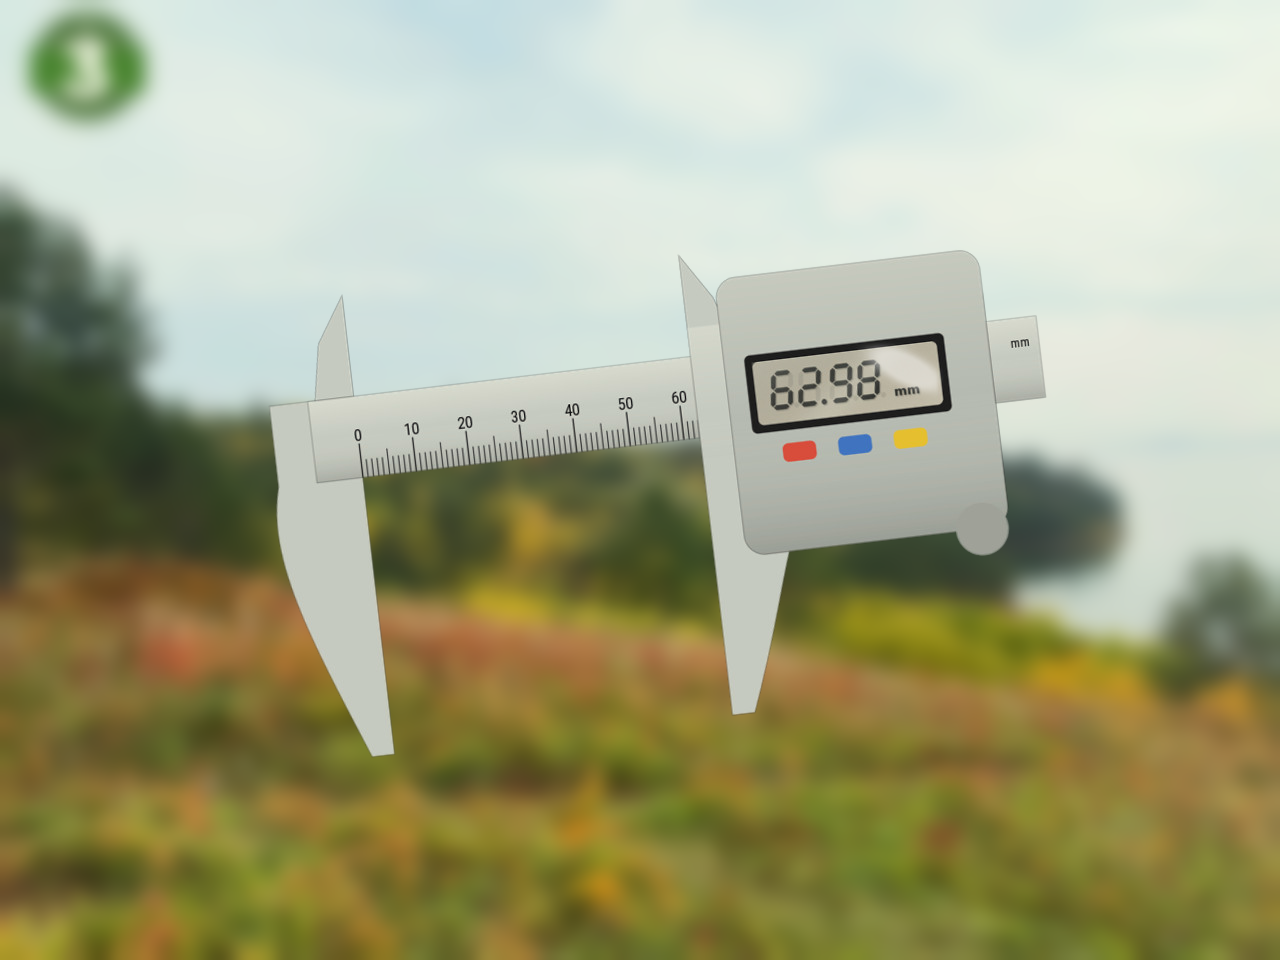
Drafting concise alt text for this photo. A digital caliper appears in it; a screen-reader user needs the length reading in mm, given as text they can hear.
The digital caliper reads 62.98 mm
